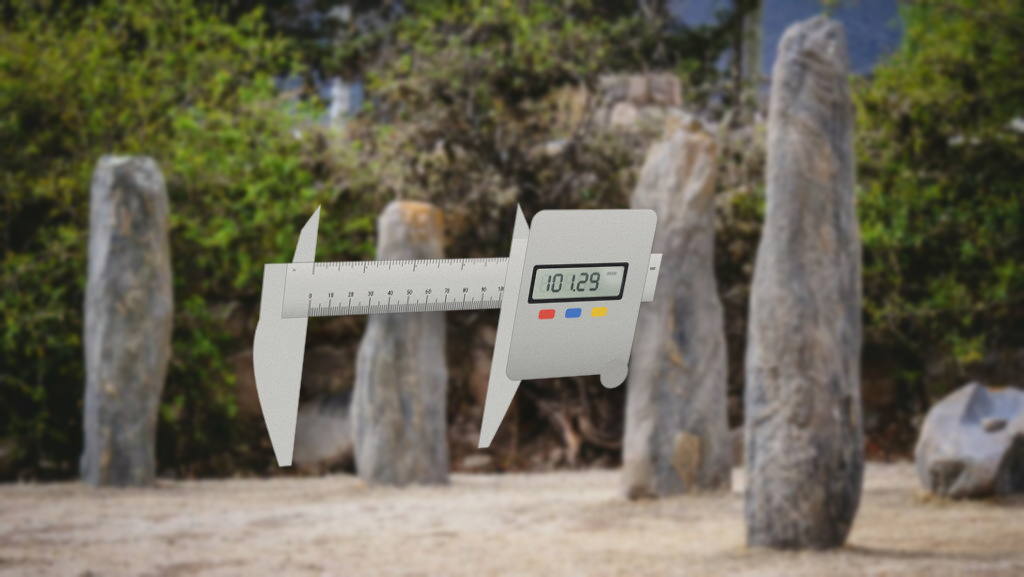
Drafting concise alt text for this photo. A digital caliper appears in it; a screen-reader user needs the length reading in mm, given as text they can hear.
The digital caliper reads 101.29 mm
